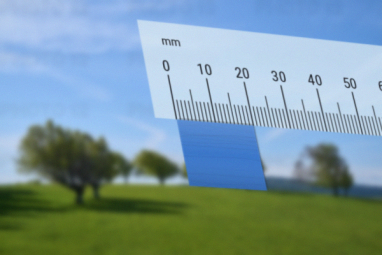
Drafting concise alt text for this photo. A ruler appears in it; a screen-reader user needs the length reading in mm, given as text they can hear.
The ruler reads 20 mm
